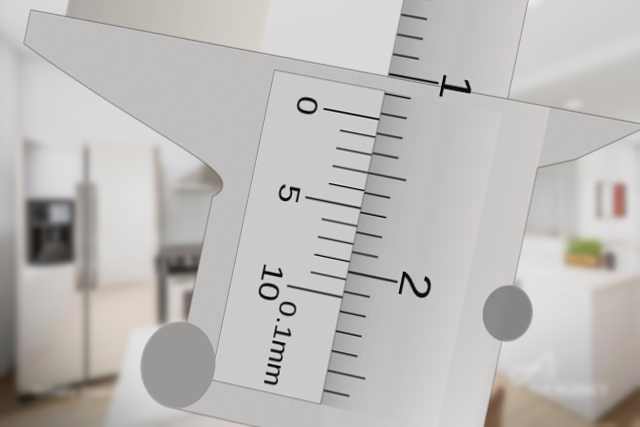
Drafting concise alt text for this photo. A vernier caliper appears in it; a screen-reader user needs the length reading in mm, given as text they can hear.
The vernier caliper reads 12.3 mm
